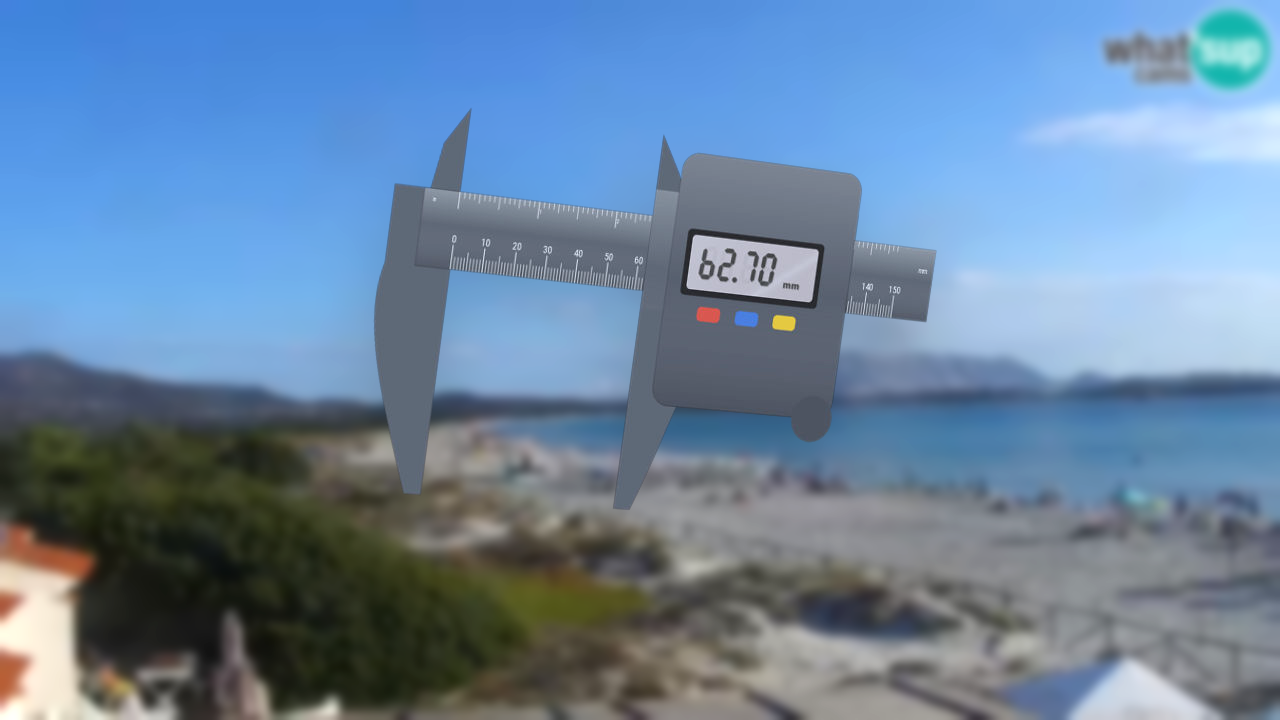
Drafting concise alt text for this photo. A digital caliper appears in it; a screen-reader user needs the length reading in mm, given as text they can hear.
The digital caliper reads 62.70 mm
